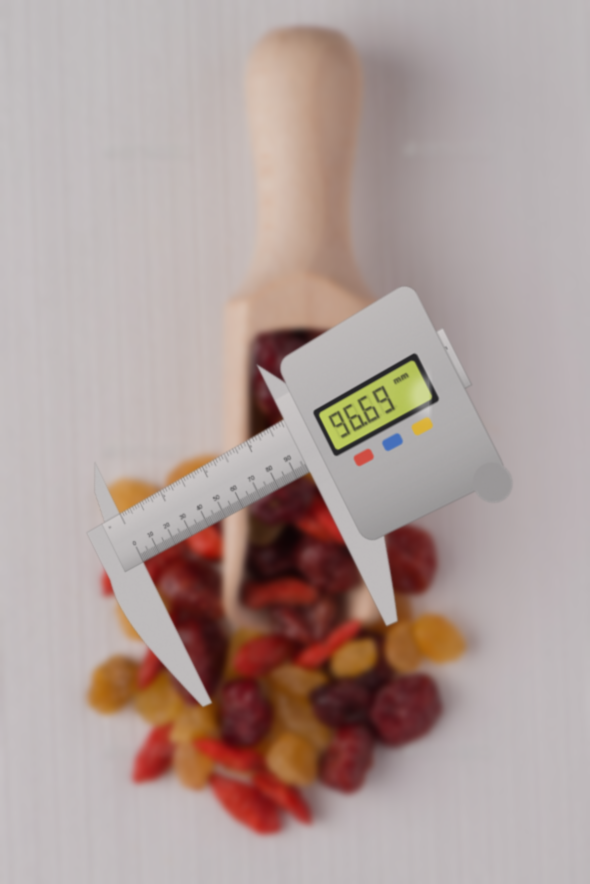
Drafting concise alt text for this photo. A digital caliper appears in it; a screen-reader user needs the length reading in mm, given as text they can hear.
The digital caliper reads 96.69 mm
